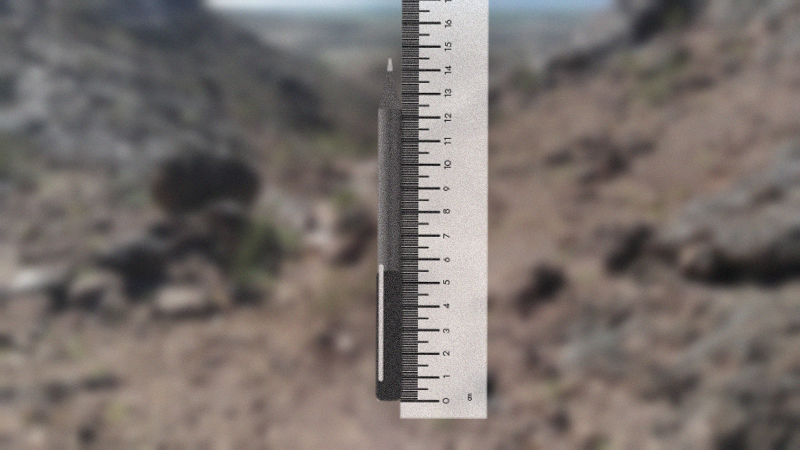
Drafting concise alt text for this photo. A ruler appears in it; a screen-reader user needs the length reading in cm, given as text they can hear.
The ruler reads 14.5 cm
